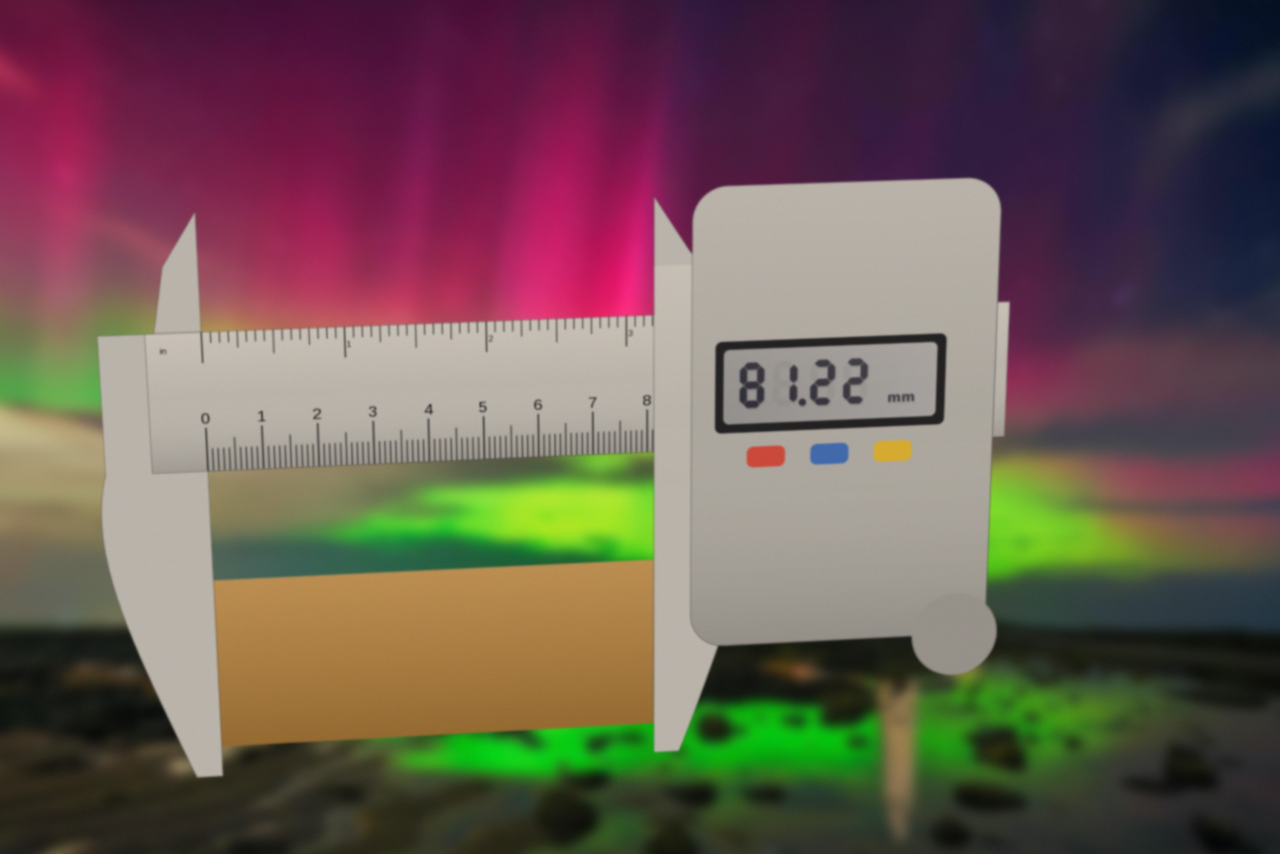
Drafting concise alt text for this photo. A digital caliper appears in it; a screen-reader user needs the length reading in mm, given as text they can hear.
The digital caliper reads 81.22 mm
